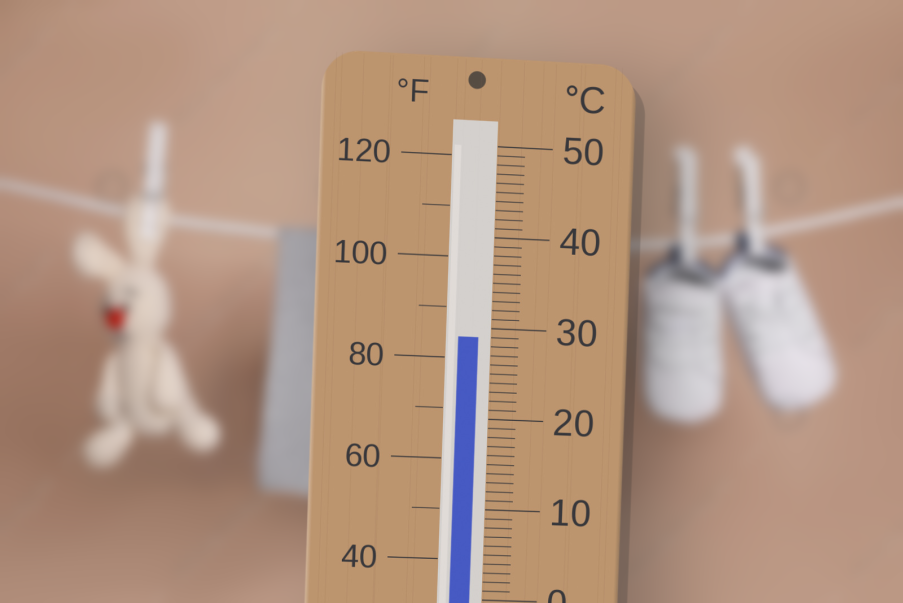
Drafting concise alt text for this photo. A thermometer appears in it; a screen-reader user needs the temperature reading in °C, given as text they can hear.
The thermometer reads 29 °C
